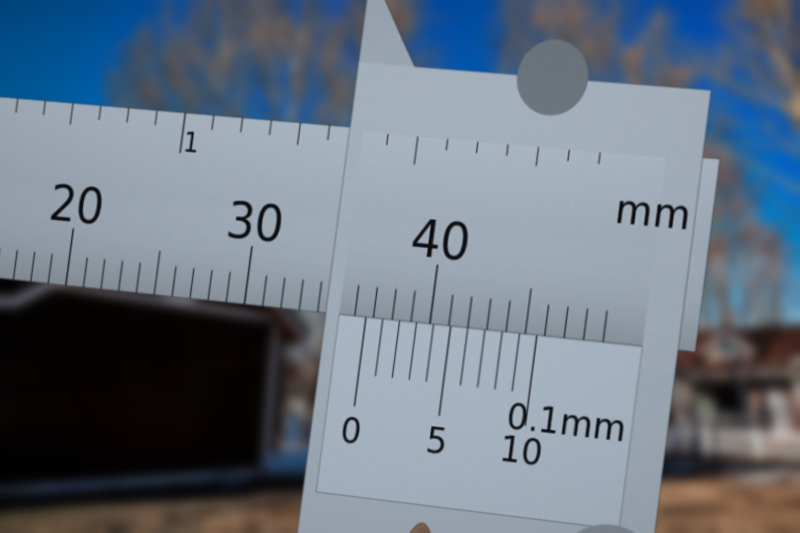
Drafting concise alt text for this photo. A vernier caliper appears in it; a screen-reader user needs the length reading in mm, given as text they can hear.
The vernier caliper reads 36.6 mm
